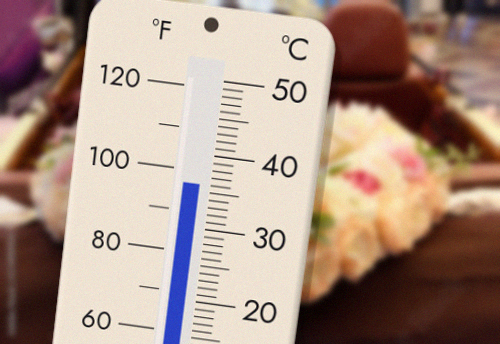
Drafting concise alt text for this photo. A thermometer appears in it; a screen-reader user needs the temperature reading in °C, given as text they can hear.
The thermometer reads 36 °C
